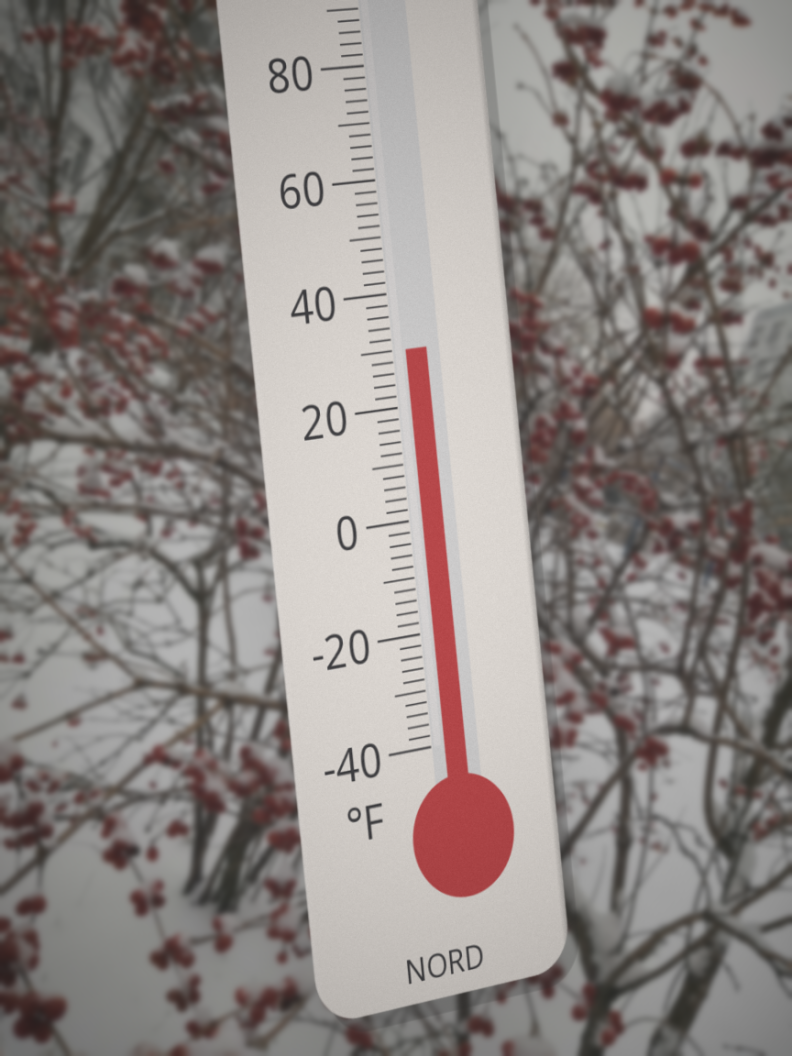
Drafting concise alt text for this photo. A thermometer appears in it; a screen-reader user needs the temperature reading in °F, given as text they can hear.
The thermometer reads 30 °F
